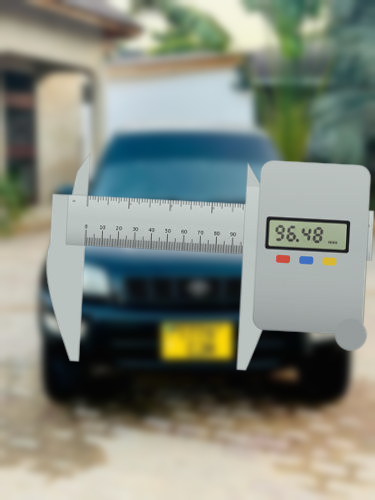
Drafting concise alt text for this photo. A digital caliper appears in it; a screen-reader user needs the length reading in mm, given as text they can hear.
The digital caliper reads 96.48 mm
